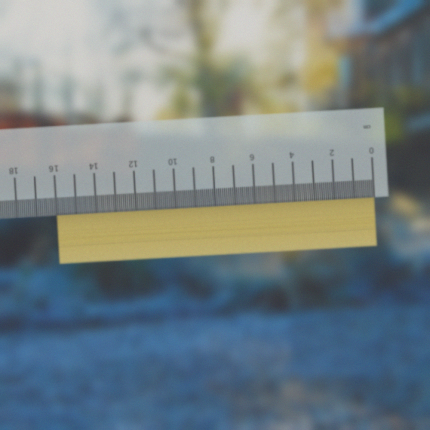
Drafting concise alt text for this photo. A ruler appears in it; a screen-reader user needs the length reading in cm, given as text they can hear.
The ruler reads 16 cm
